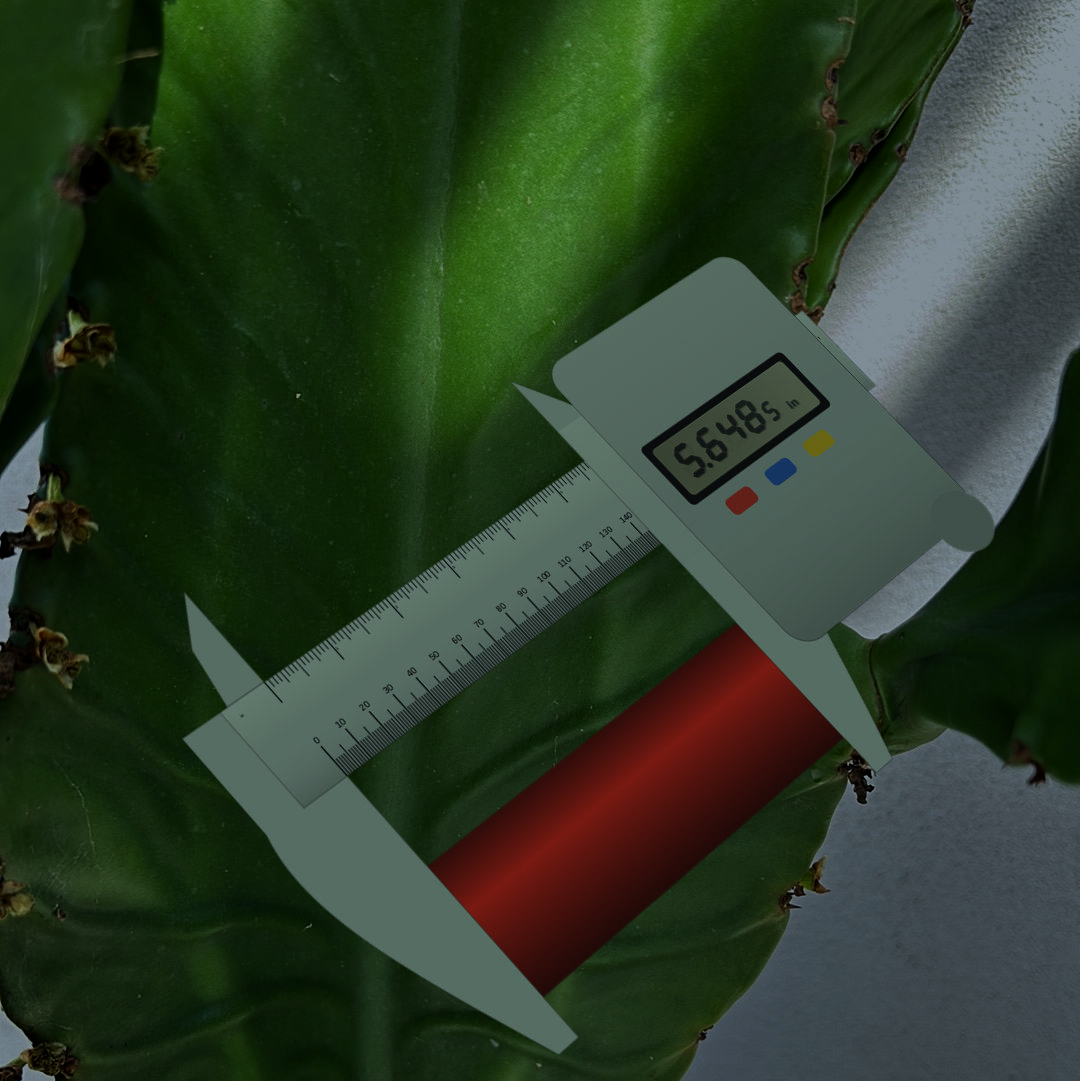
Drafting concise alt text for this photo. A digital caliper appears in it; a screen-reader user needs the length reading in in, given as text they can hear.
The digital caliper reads 5.6485 in
